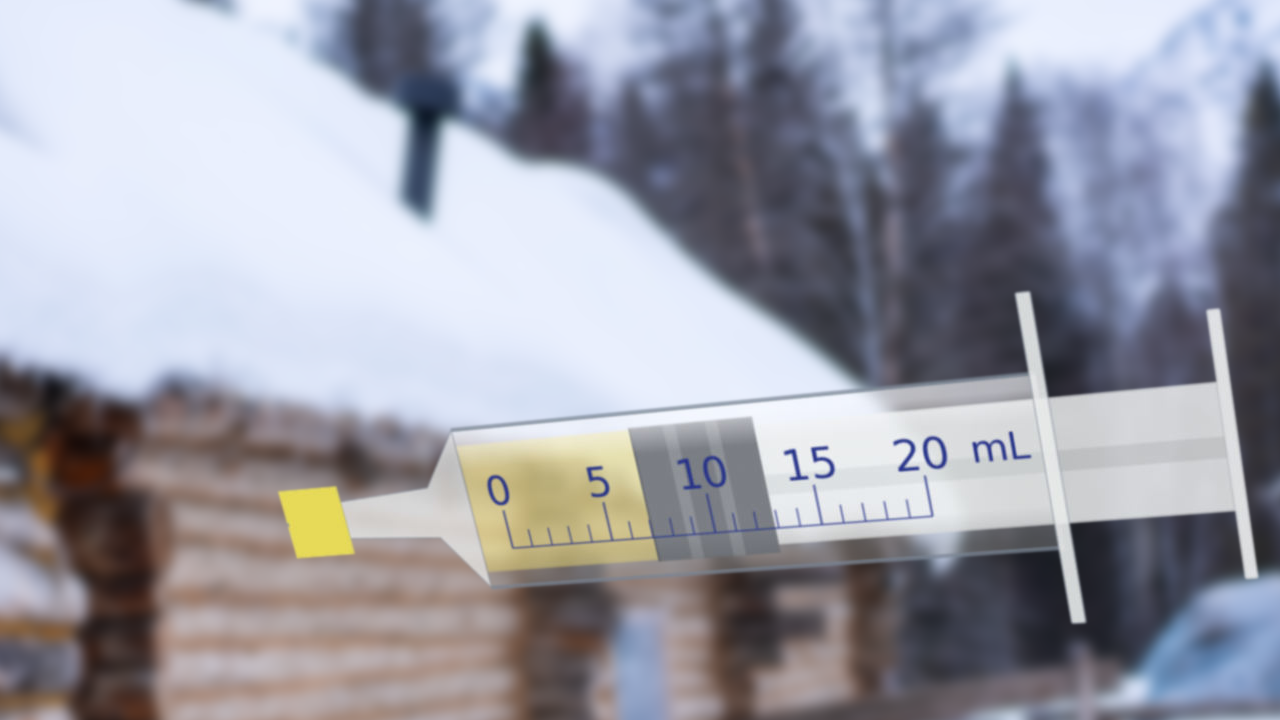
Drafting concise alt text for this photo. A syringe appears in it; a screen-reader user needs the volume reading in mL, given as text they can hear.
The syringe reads 7 mL
